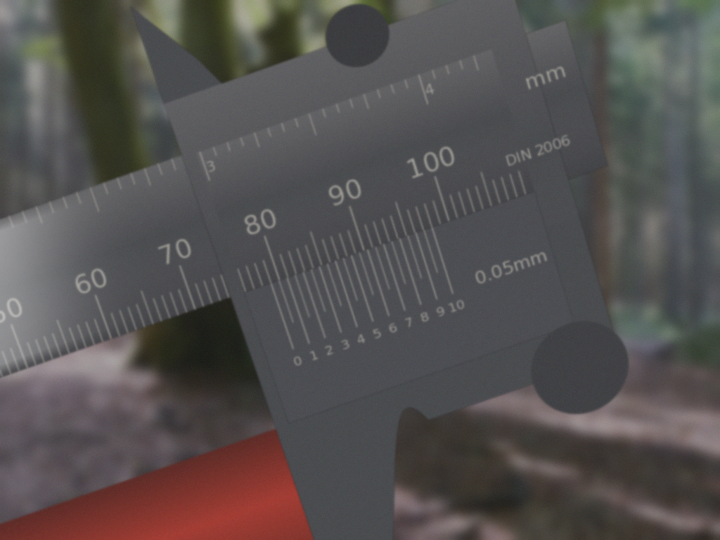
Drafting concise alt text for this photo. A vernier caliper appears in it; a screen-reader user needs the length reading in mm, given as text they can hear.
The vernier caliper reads 79.0 mm
